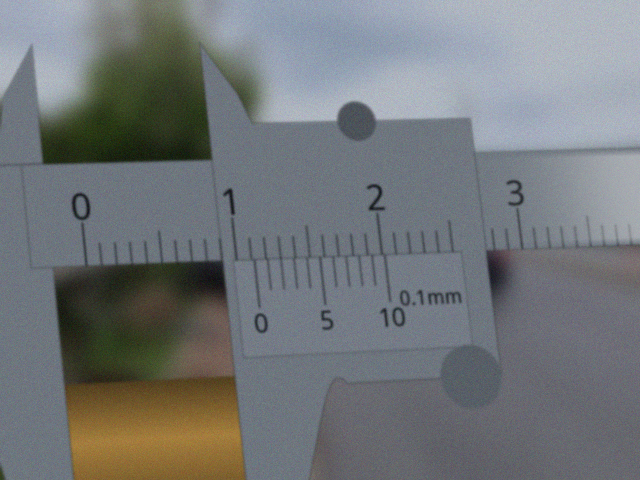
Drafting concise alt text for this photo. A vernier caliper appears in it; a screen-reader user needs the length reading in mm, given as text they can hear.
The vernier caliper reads 11.2 mm
